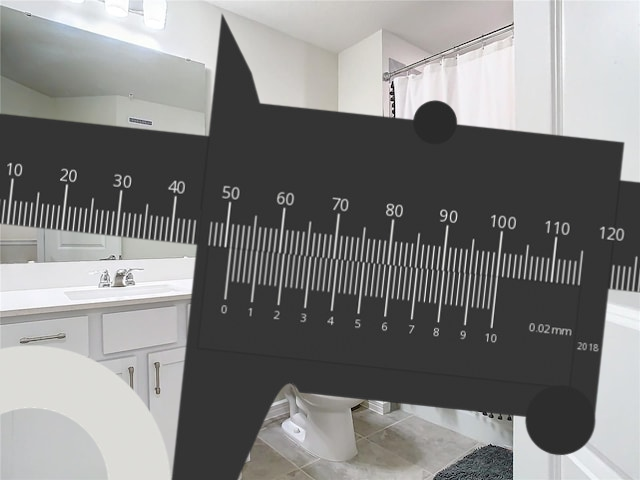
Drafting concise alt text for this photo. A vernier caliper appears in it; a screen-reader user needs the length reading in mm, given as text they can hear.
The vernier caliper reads 51.0 mm
